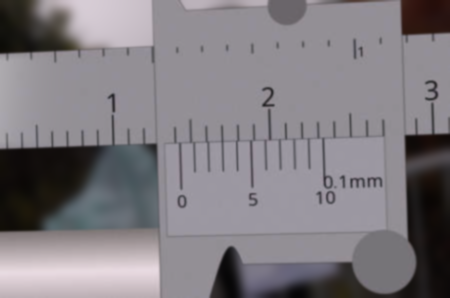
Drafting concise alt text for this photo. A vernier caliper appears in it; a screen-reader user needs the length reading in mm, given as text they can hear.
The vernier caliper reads 14.3 mm
